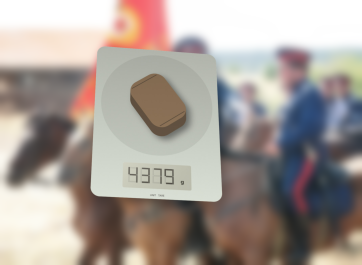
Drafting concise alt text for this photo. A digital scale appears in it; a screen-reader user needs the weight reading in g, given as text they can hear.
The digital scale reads 4379 g
